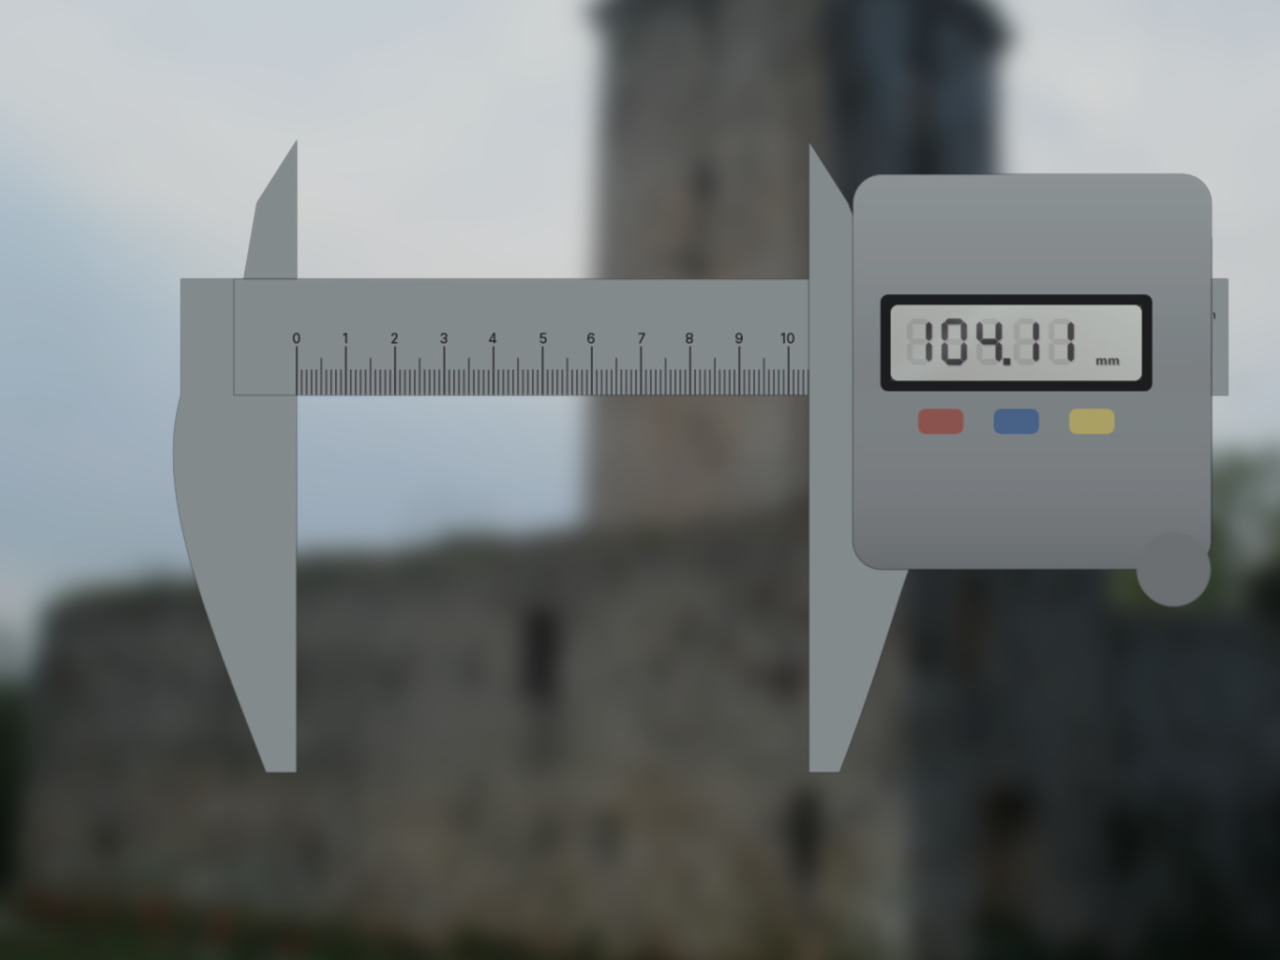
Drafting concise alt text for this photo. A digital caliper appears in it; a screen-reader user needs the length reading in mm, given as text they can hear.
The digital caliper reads 104.11 mm
